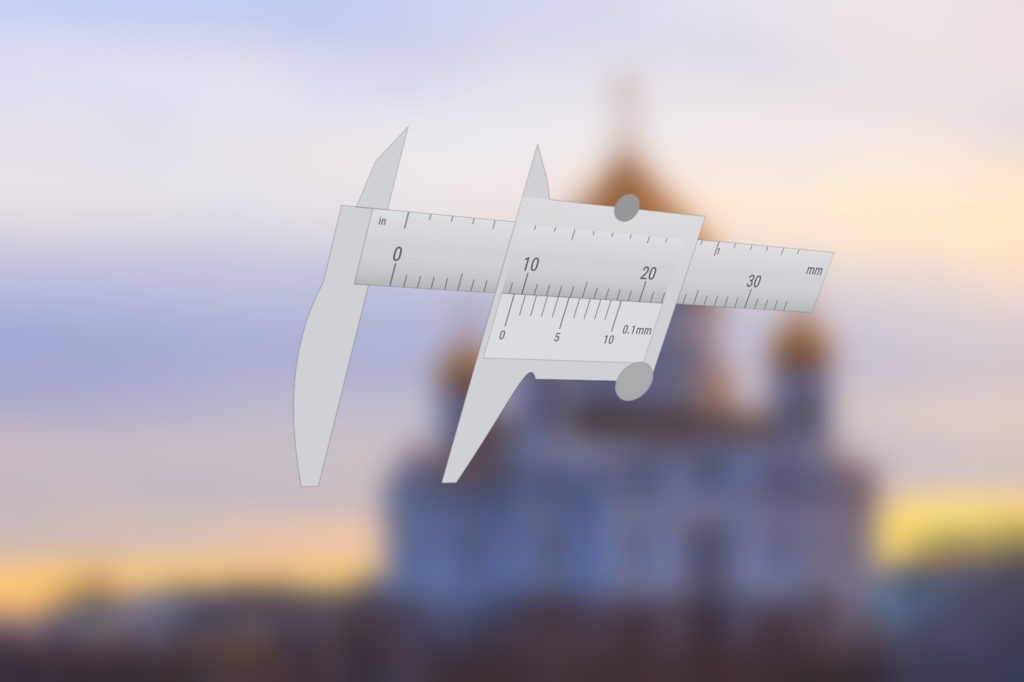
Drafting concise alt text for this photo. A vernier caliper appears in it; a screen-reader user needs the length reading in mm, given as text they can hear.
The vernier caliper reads 9.4 mm
